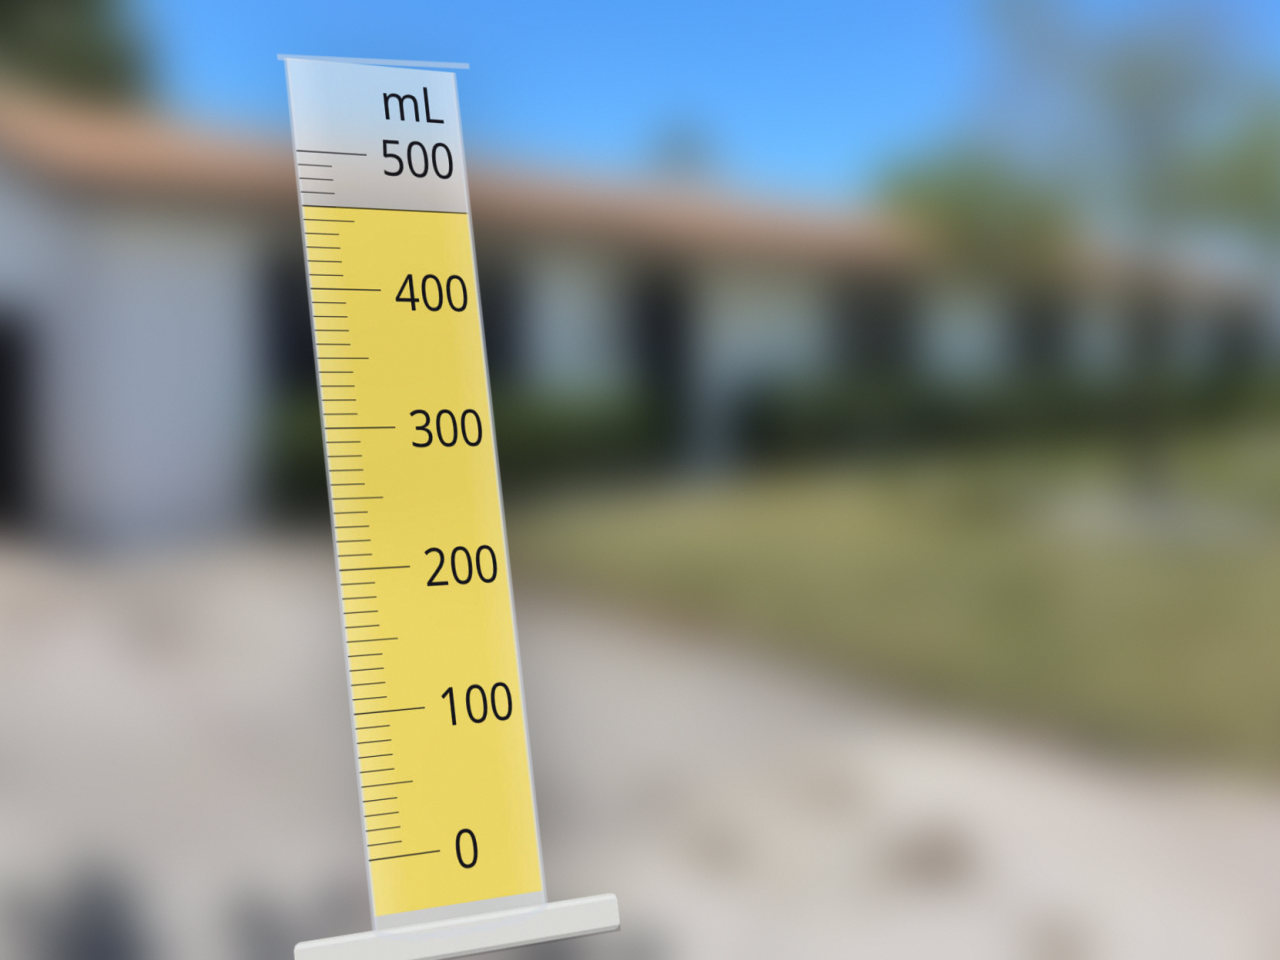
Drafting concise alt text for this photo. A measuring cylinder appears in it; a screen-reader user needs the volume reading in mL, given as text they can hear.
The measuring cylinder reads 460 mL
